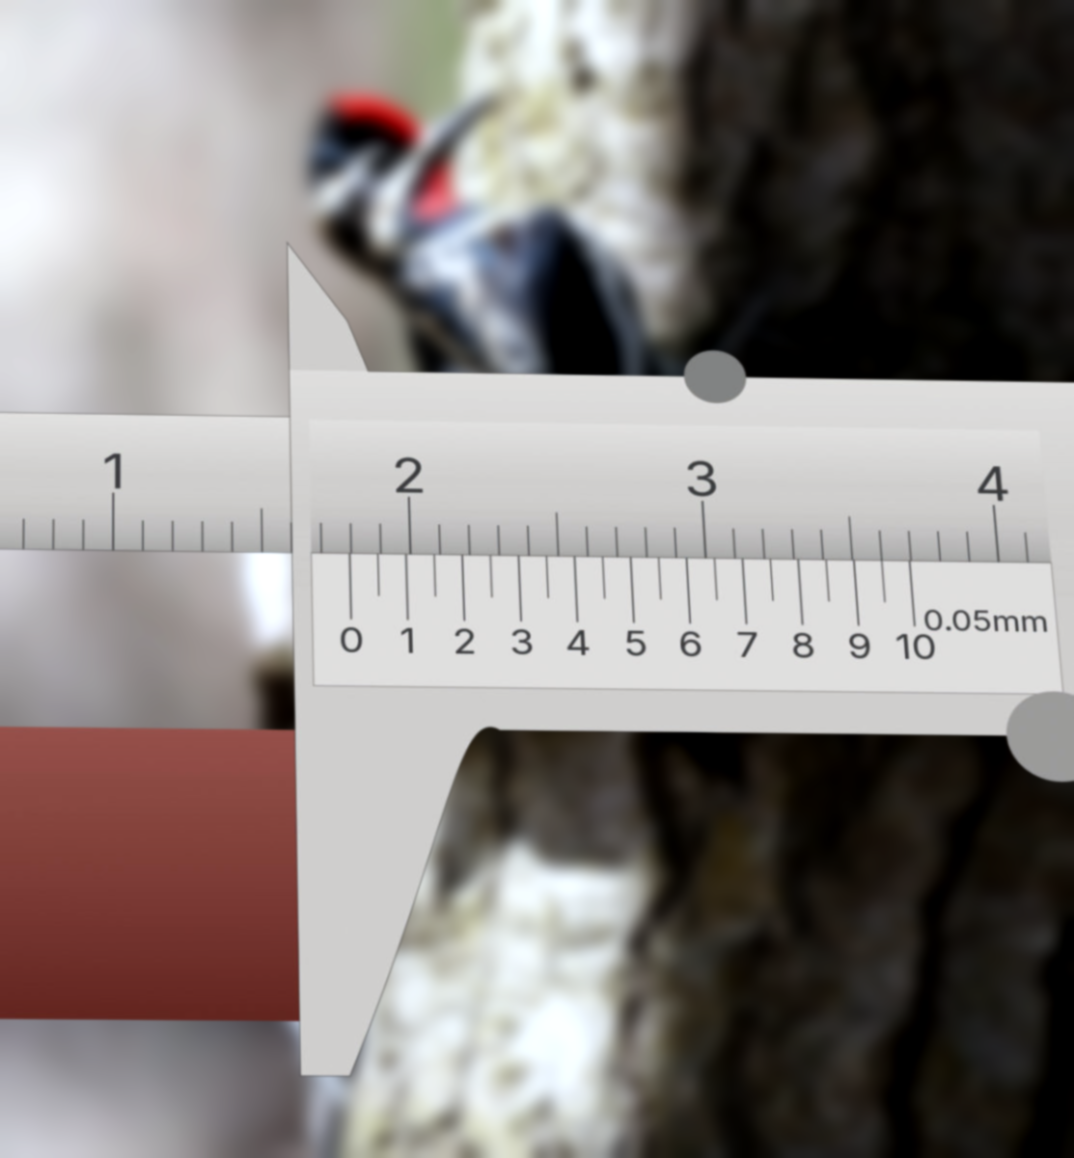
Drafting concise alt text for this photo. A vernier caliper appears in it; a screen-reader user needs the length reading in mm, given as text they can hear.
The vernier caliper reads 17.95 mm
